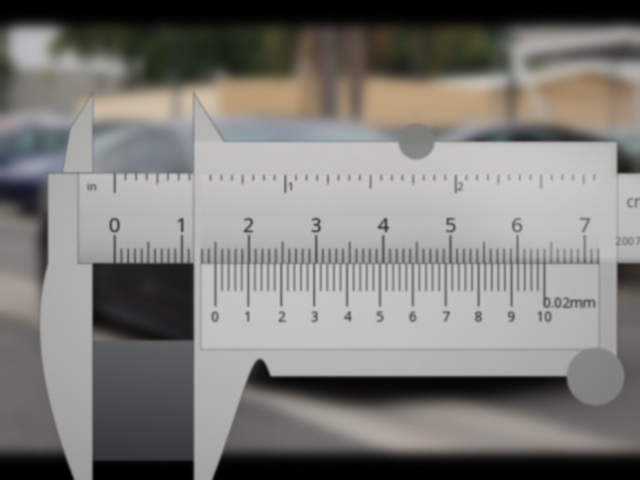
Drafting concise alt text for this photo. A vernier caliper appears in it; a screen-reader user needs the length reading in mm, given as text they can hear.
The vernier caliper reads 15.0 mm
